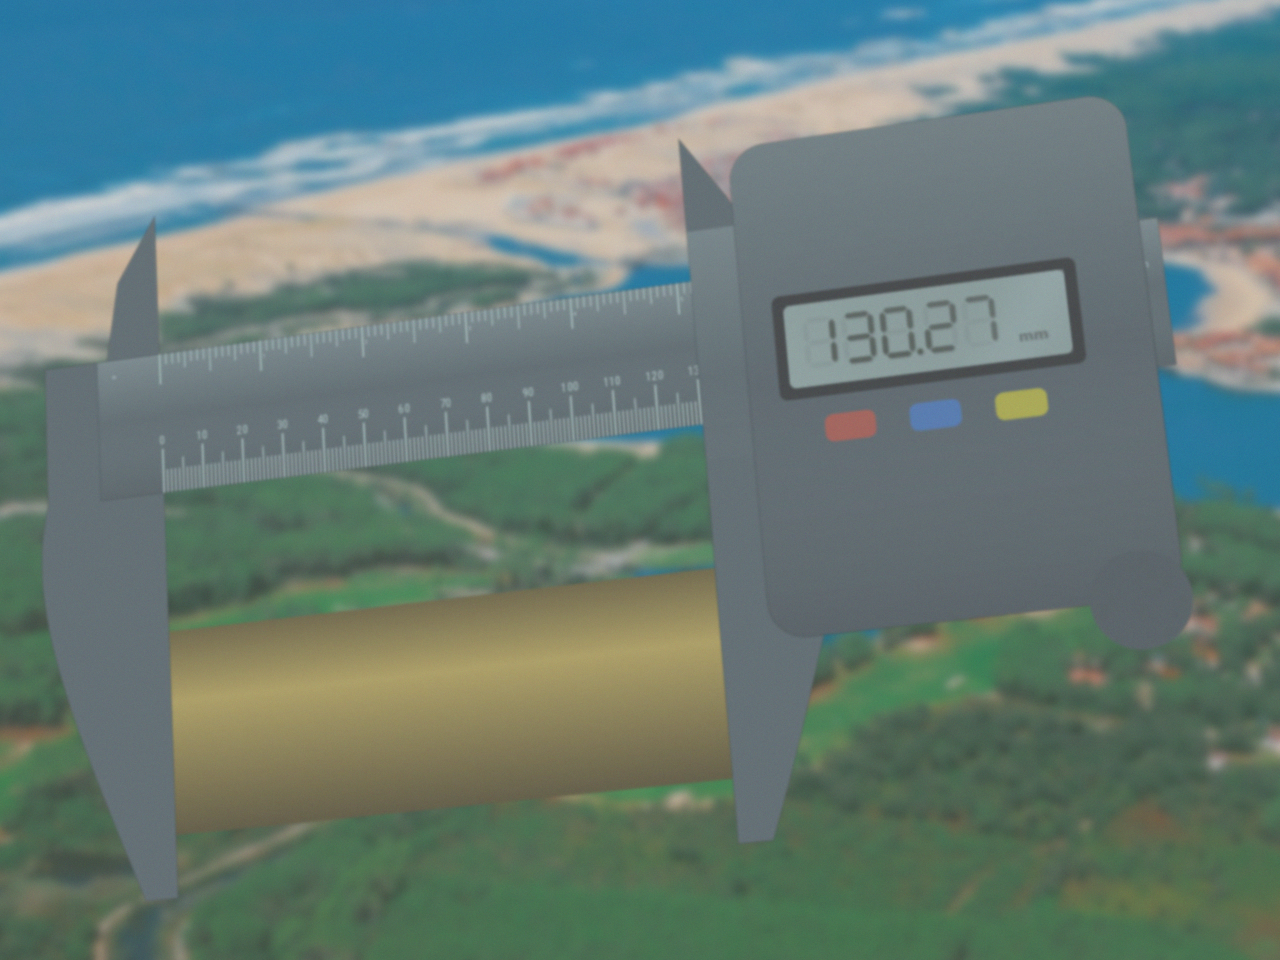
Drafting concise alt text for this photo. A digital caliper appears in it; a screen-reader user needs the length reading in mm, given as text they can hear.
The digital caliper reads 130.27 mm
